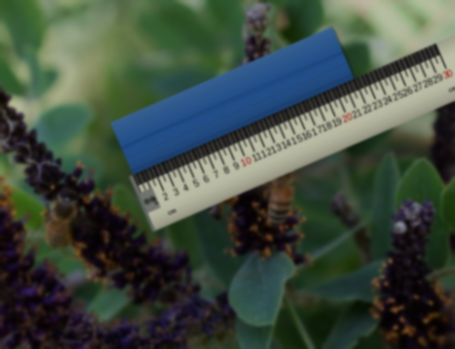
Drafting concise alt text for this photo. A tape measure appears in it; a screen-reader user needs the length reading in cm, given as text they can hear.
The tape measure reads 22 cm
